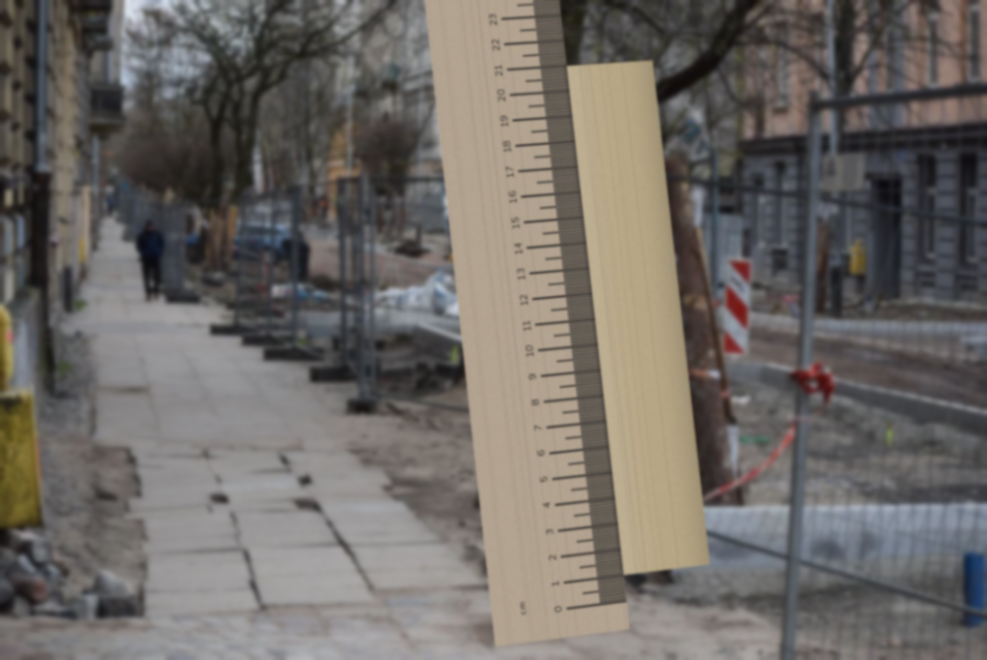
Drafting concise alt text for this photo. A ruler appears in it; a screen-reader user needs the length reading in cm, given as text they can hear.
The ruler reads 20 cm
